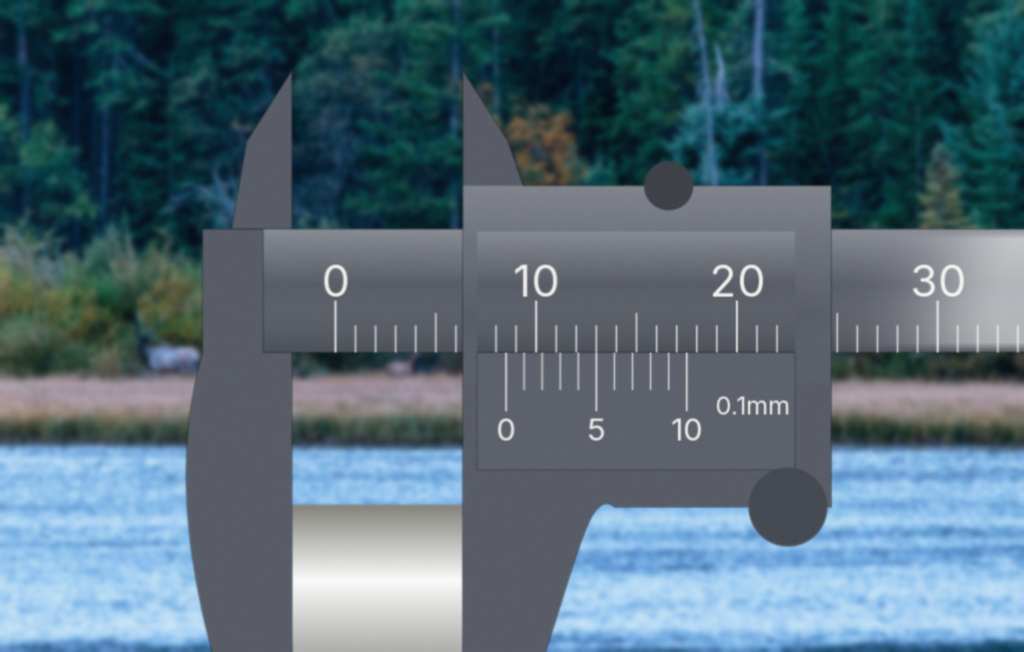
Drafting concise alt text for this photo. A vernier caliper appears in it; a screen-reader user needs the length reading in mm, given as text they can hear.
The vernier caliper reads 8.5 mm
